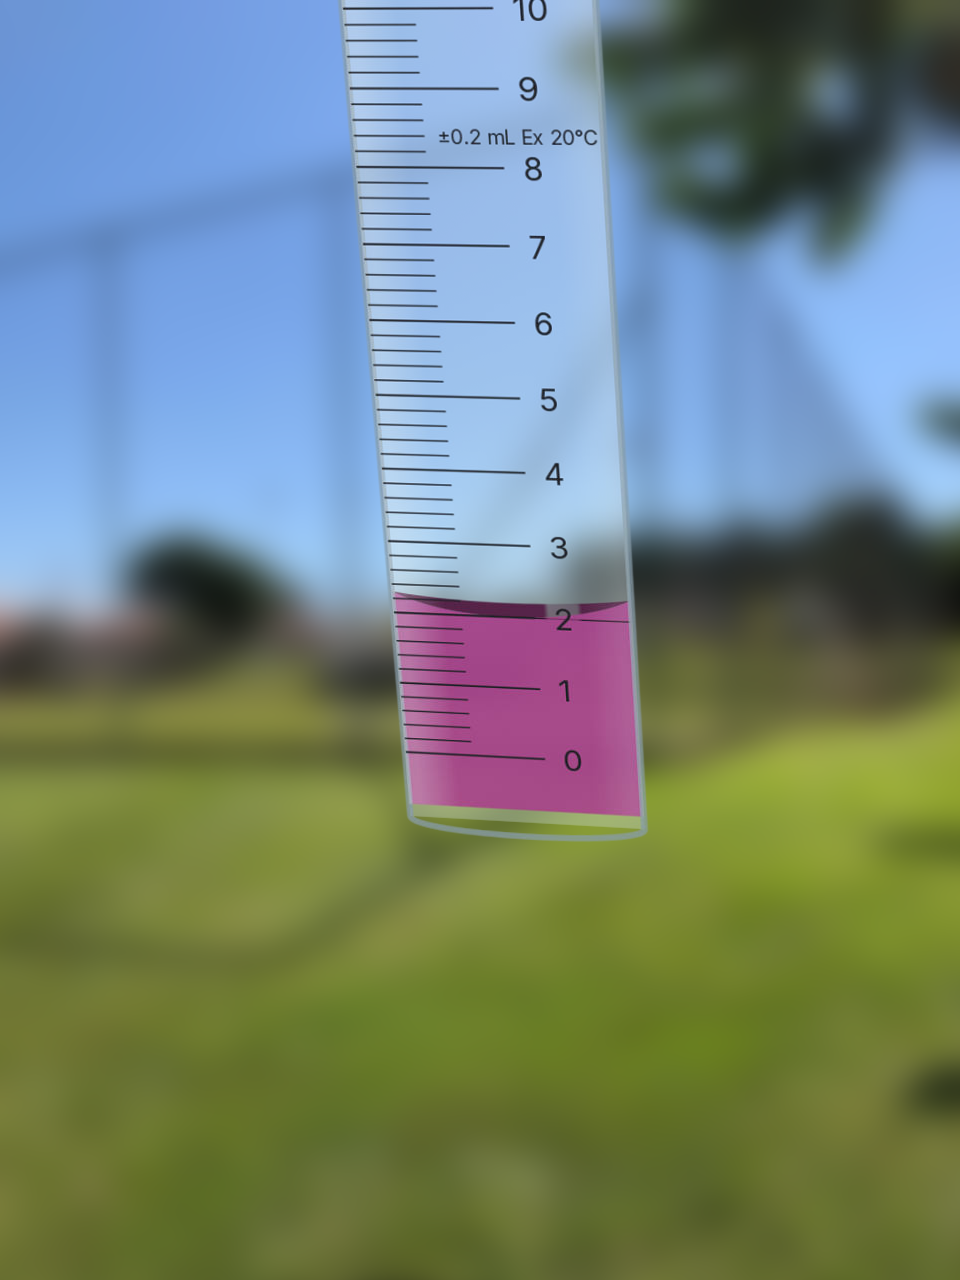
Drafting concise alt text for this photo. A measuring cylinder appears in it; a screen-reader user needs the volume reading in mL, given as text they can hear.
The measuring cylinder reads 2 mL
